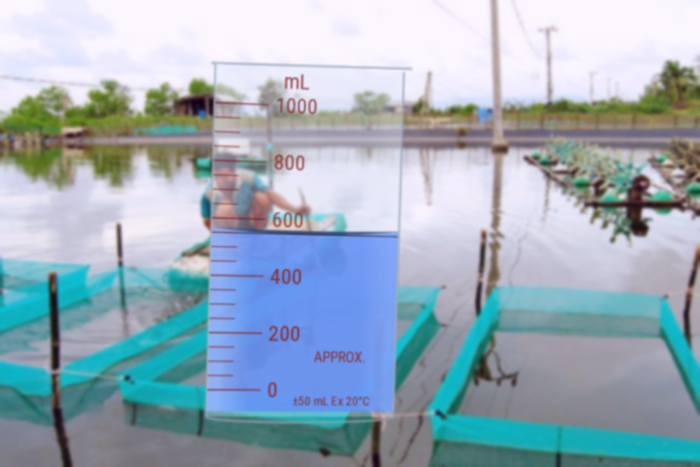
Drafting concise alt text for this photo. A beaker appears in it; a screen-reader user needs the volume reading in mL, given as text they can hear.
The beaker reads 550 mL
